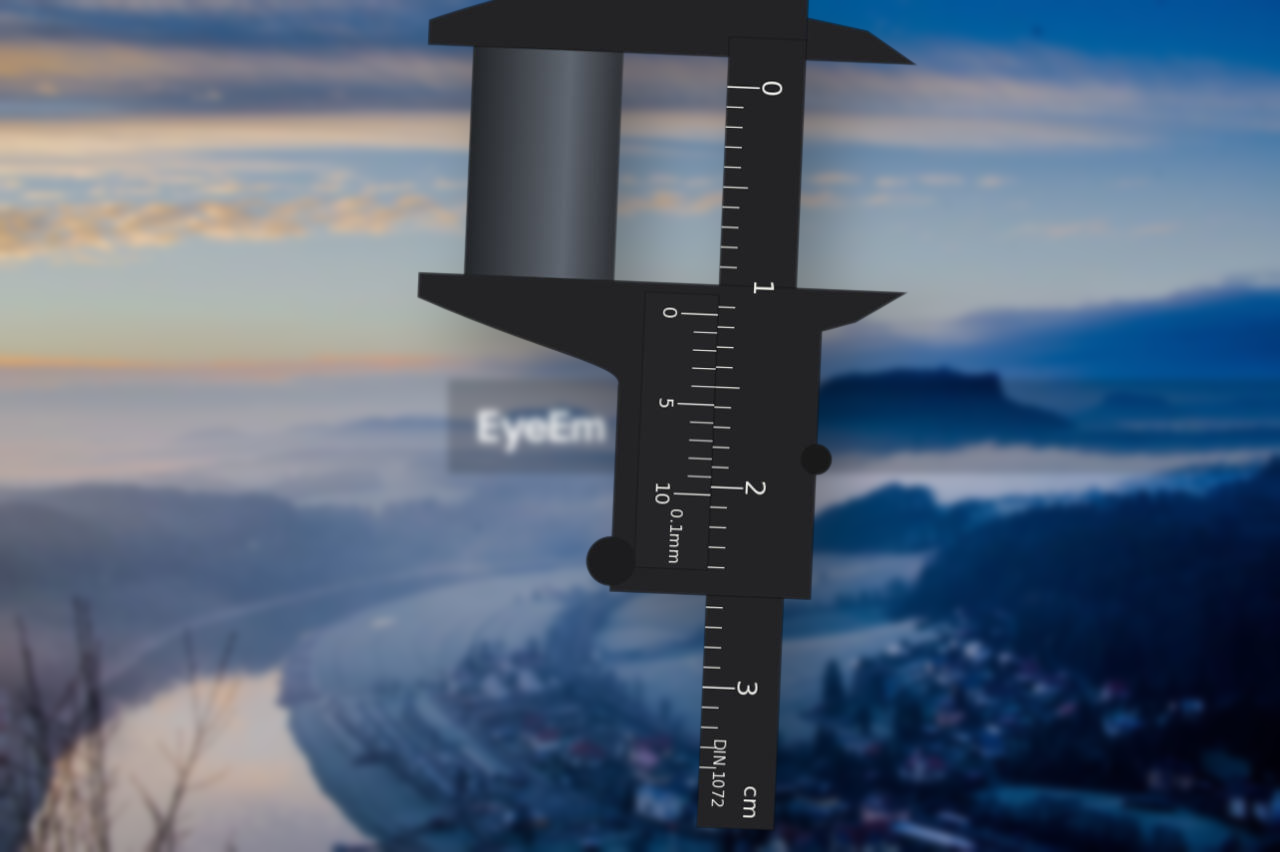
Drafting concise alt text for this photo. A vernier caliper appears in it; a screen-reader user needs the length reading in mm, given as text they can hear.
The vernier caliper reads 11.4 mm
